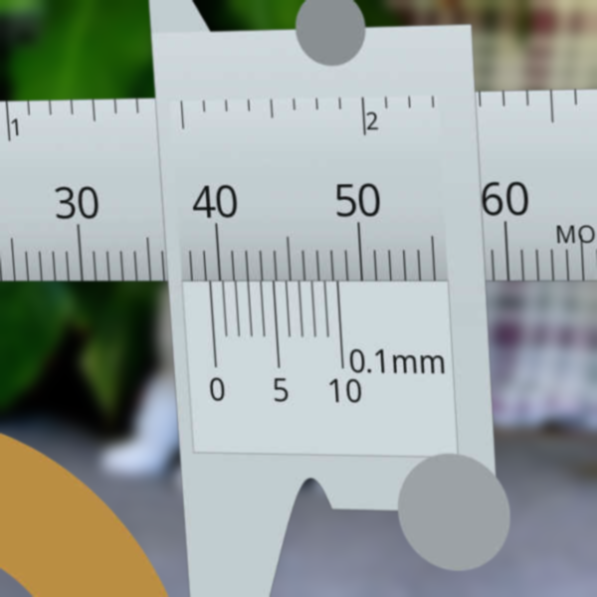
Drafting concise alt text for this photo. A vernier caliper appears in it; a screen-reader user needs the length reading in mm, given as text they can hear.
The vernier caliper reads 39.3 mm
